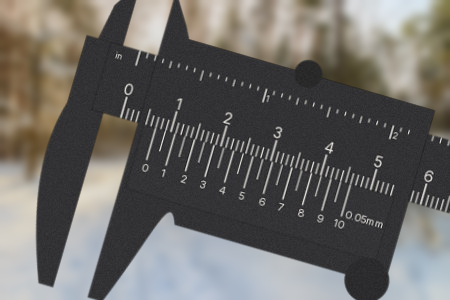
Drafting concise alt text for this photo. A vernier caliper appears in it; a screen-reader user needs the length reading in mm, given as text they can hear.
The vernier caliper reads 7.0 mm
